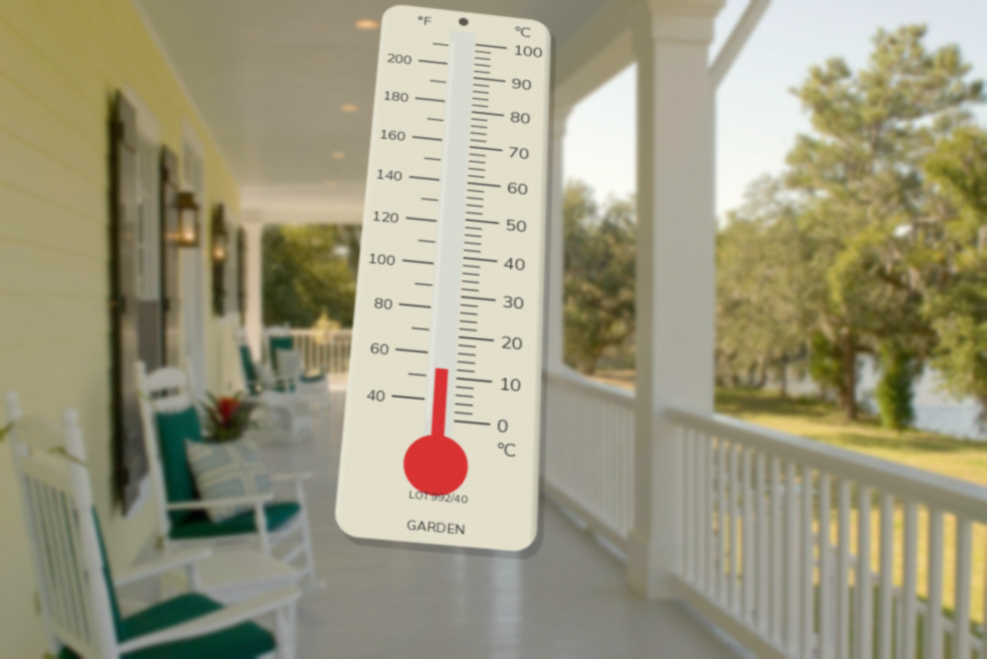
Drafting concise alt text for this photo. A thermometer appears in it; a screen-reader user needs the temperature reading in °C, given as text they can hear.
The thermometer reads 12 °C
